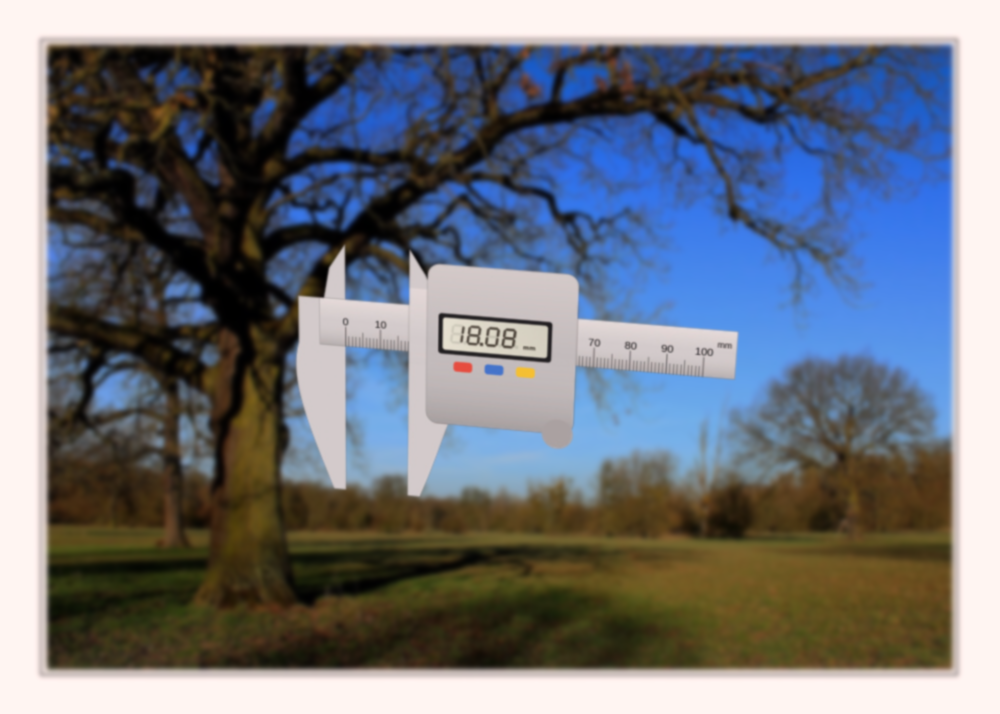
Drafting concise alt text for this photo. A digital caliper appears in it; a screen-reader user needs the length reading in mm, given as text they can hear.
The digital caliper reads 18.08 mm
